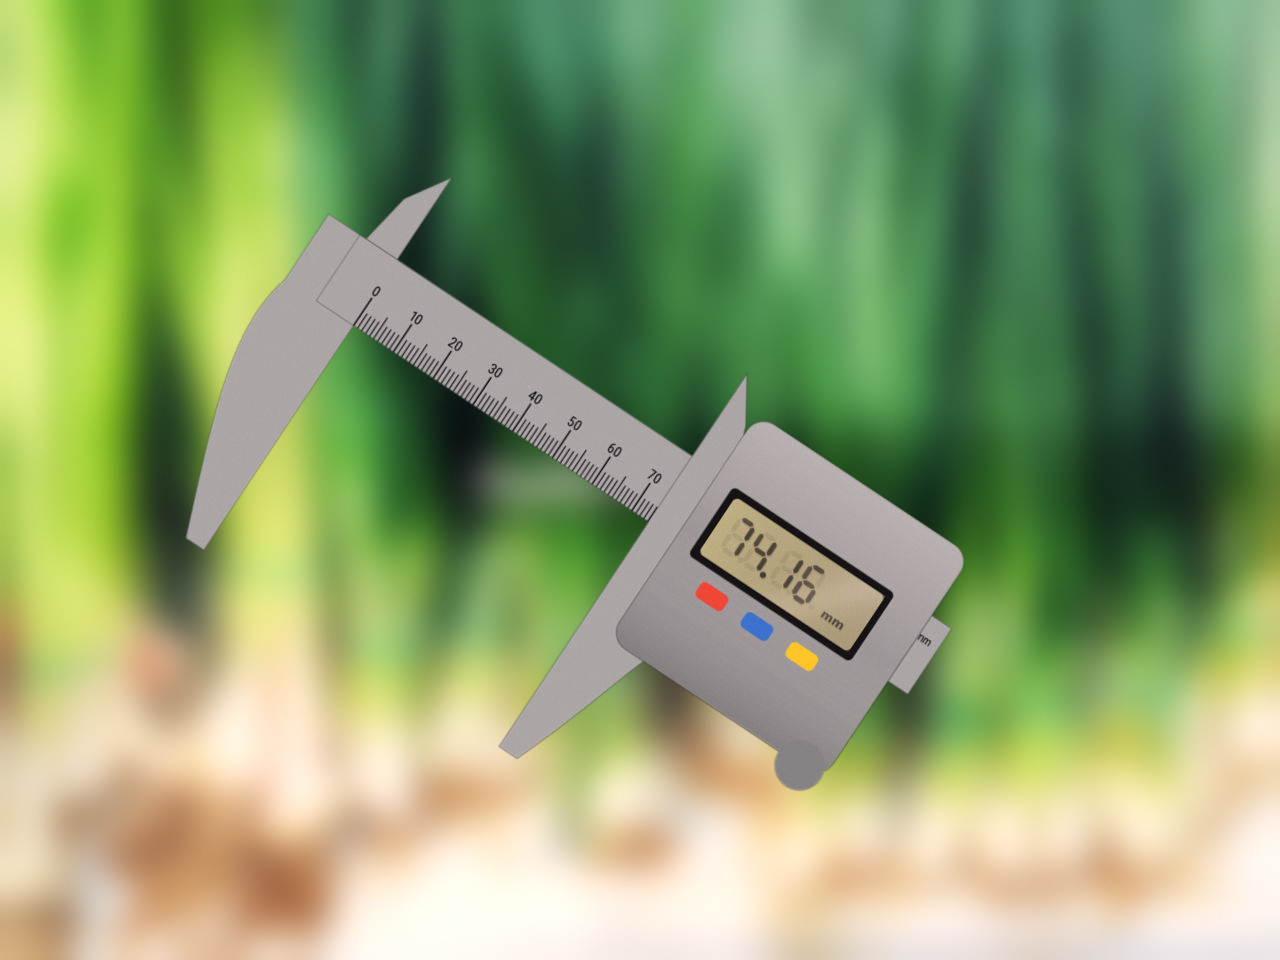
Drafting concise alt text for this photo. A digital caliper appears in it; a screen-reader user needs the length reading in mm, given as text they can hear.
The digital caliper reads 74.16 mm
